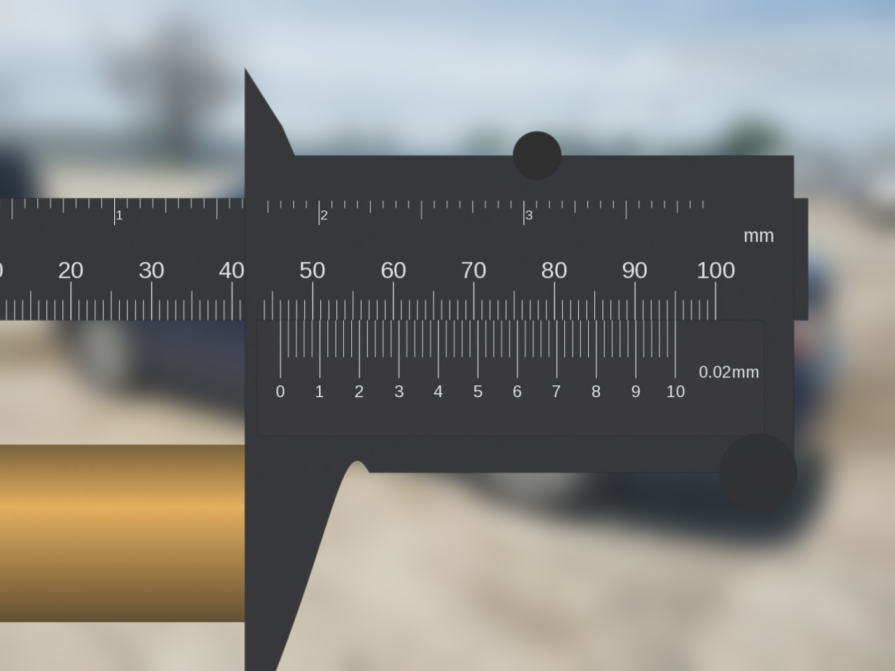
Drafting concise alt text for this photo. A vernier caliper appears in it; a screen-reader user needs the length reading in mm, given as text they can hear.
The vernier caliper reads 46.0 mm
